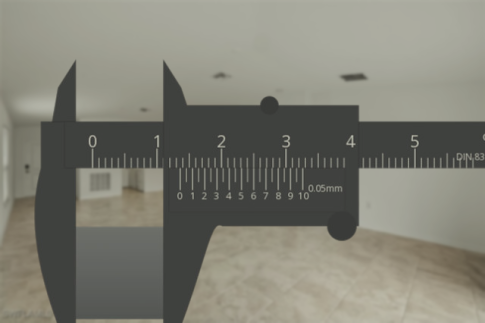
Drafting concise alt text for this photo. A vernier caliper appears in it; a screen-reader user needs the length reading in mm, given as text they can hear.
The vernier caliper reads 13.6 mm
